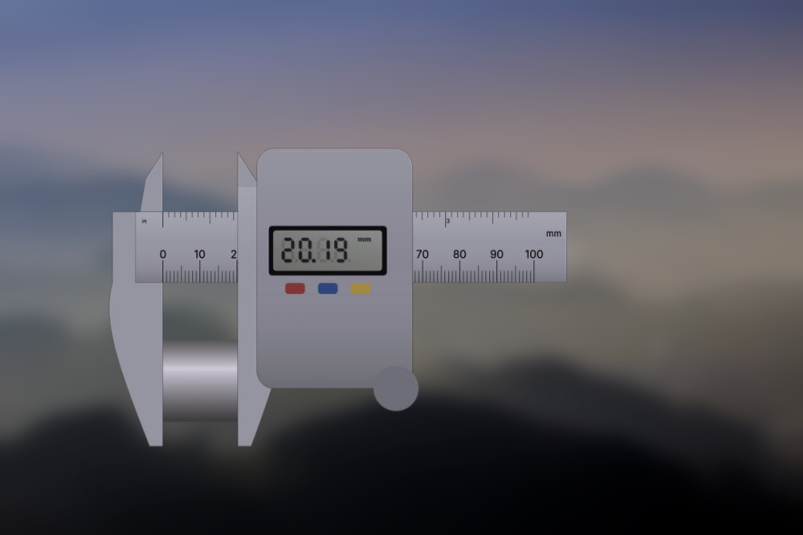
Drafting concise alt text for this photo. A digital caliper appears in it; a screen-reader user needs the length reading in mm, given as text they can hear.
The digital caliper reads 20.19 mm
